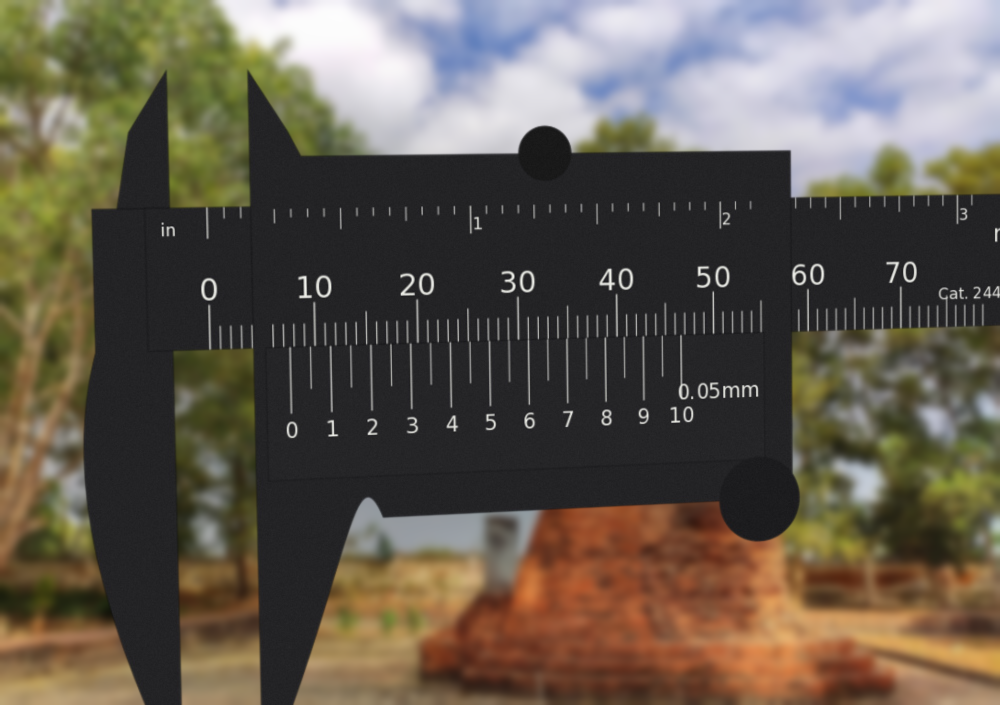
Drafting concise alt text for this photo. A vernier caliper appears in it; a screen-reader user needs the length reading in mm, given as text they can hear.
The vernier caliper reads 7.6 mm
